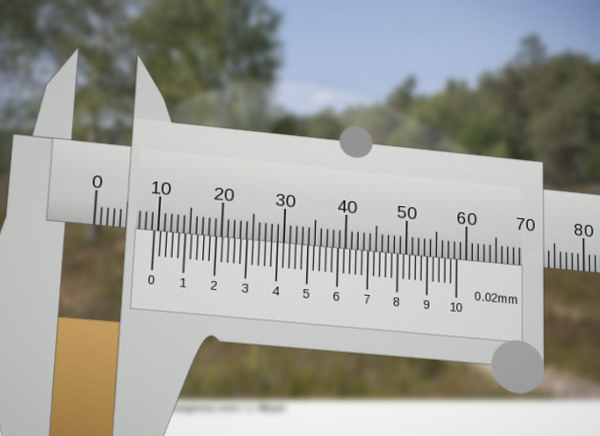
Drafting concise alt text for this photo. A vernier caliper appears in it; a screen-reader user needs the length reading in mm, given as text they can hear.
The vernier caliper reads 9.4 mm
